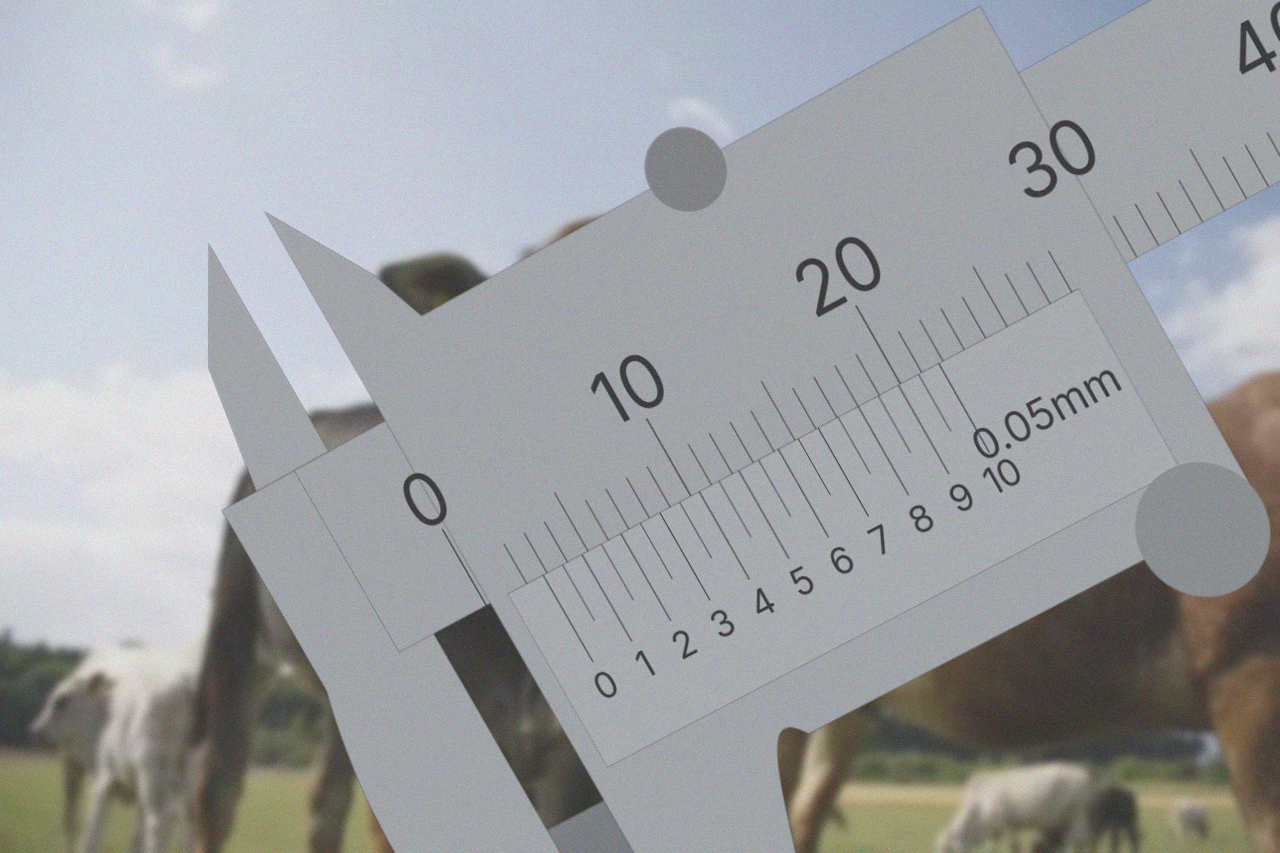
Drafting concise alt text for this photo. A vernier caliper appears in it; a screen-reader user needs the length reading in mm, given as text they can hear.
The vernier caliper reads 2.8 mm
